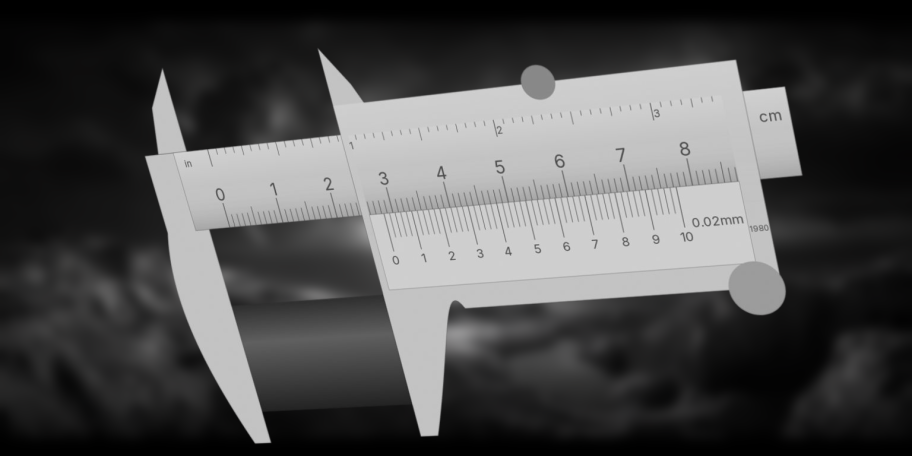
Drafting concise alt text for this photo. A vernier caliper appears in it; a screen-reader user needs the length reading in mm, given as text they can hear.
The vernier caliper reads 28.4 mm
